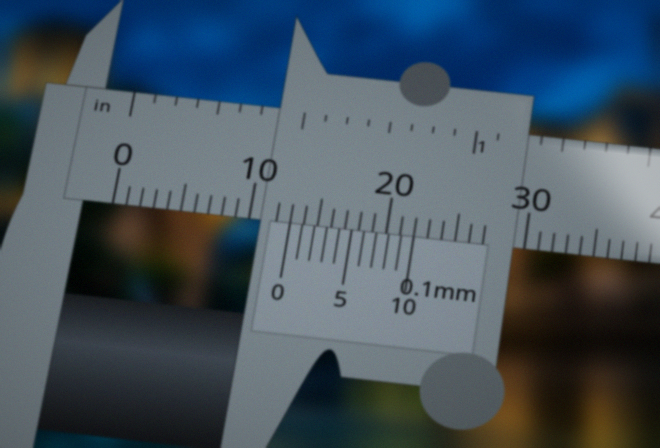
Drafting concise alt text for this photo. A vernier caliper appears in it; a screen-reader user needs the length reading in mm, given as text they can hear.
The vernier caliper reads 13.0 mm
